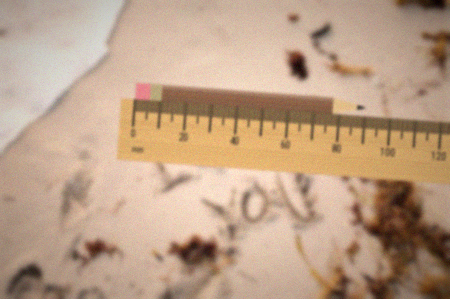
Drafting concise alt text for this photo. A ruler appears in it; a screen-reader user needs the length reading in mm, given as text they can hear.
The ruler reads 90 mm
